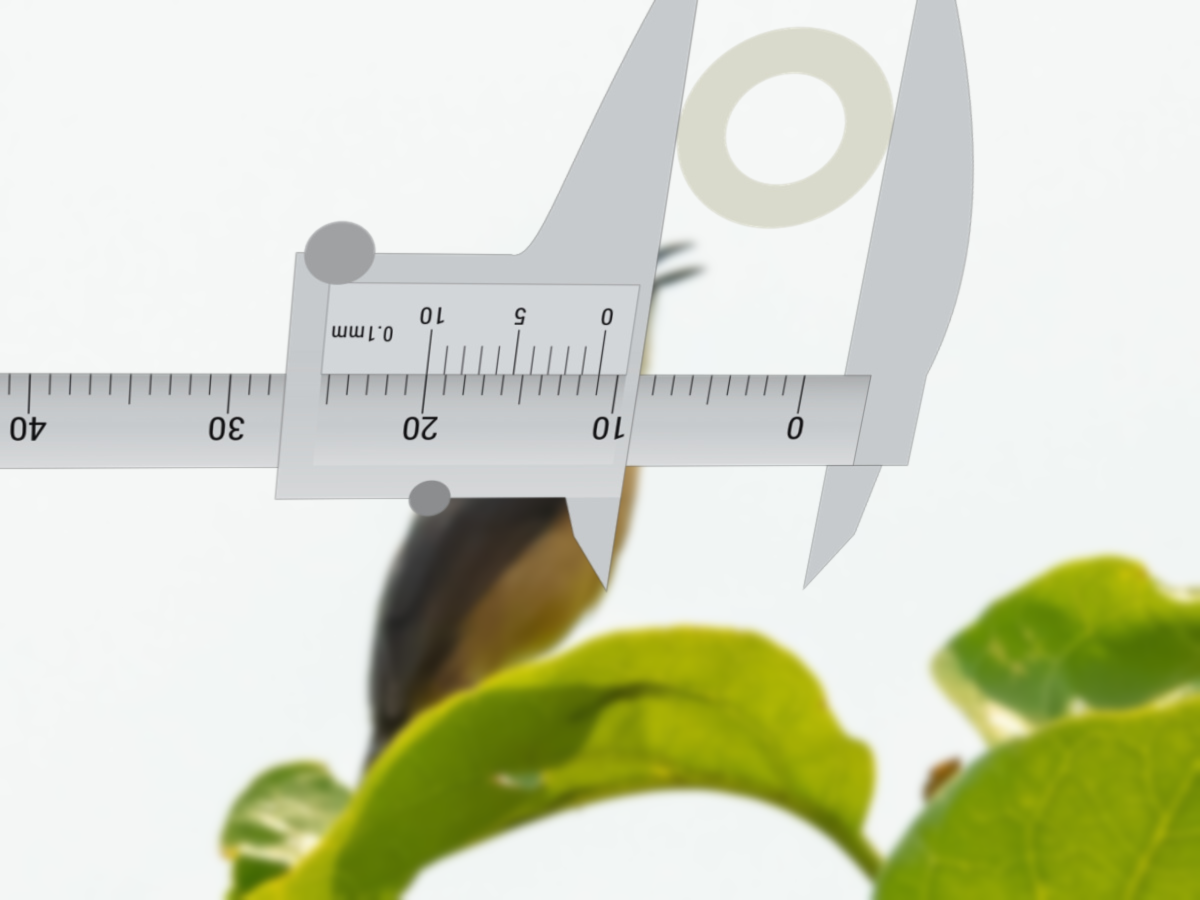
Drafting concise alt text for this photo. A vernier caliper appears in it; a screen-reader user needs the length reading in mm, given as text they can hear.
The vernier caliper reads 11.0 mm
